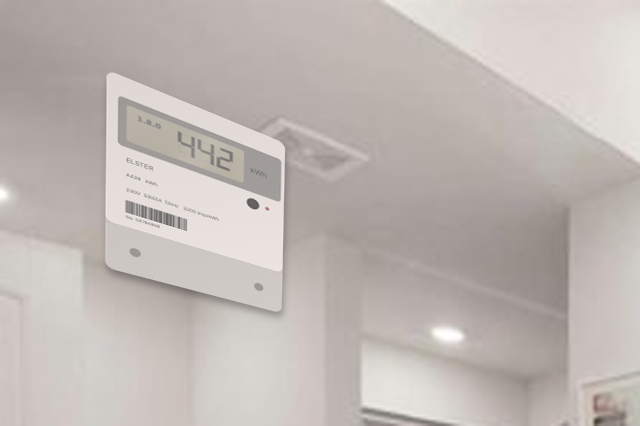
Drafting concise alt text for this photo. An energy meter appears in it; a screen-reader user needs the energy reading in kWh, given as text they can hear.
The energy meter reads 442 kWh
